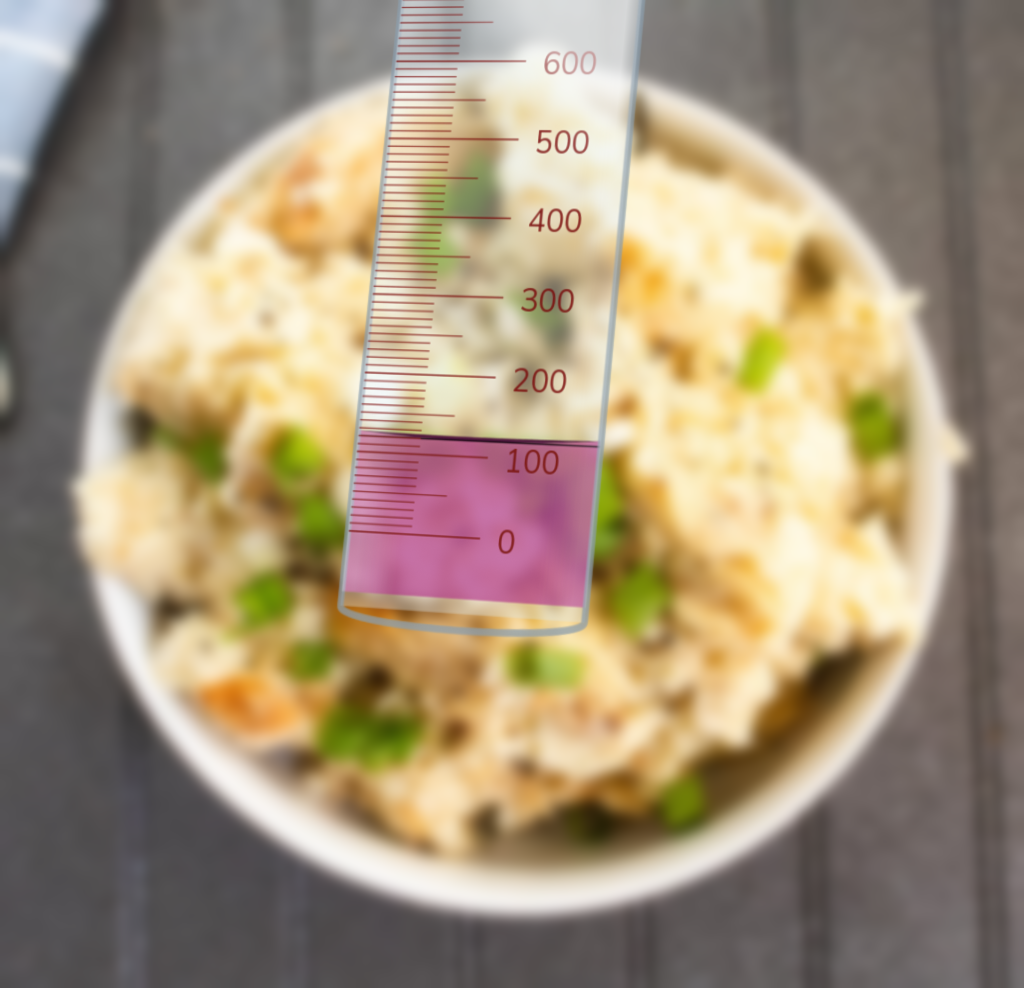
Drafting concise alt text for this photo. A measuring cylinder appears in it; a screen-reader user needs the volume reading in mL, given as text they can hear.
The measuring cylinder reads 120 mL
